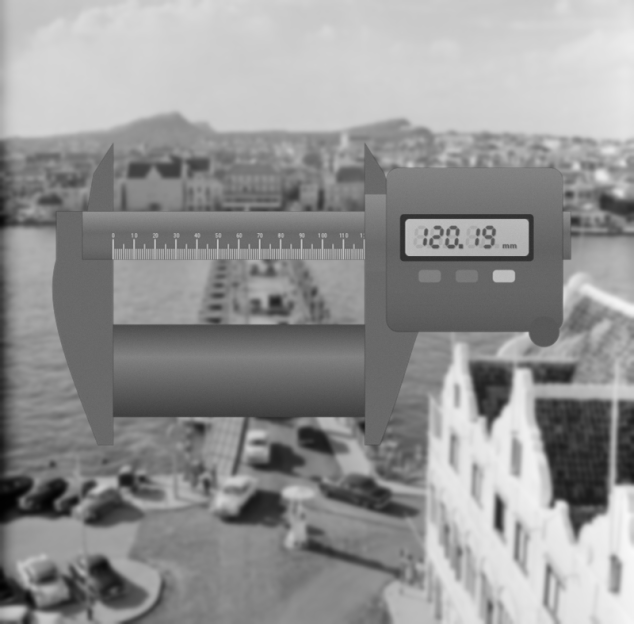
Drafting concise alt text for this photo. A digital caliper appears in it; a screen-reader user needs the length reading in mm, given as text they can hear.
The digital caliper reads 120.19 mm
